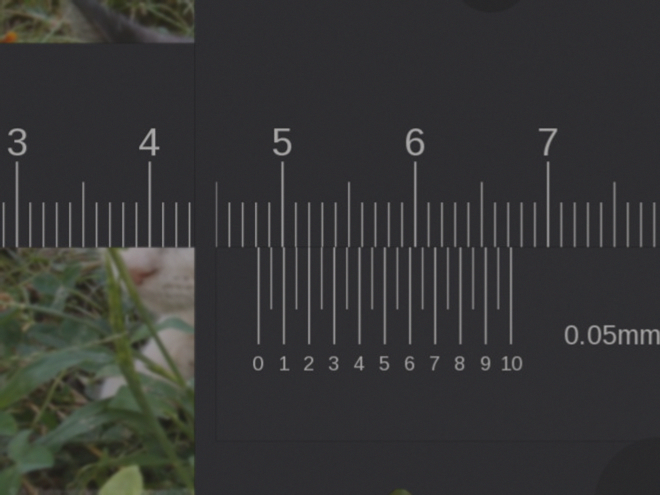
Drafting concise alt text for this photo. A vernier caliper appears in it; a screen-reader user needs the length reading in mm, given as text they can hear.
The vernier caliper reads 48.2 mm
